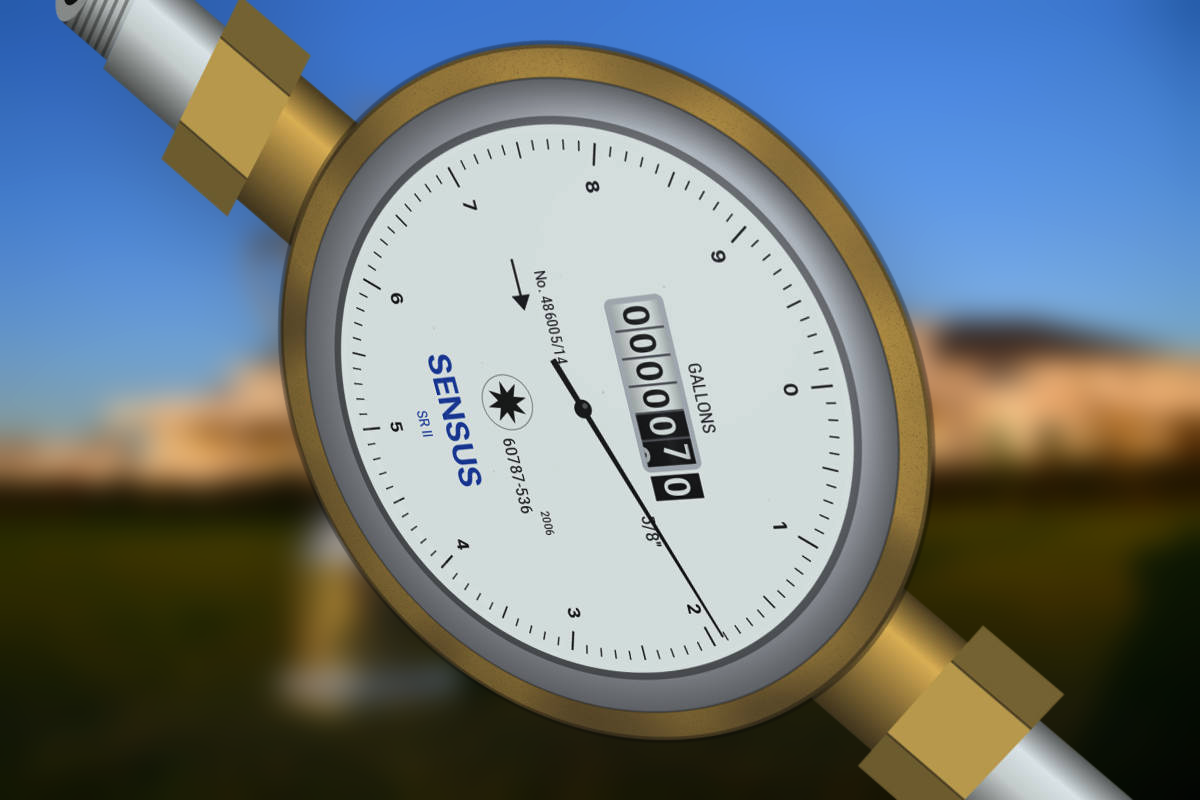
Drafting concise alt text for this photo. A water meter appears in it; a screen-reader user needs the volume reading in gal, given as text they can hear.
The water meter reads 71.9 gal
